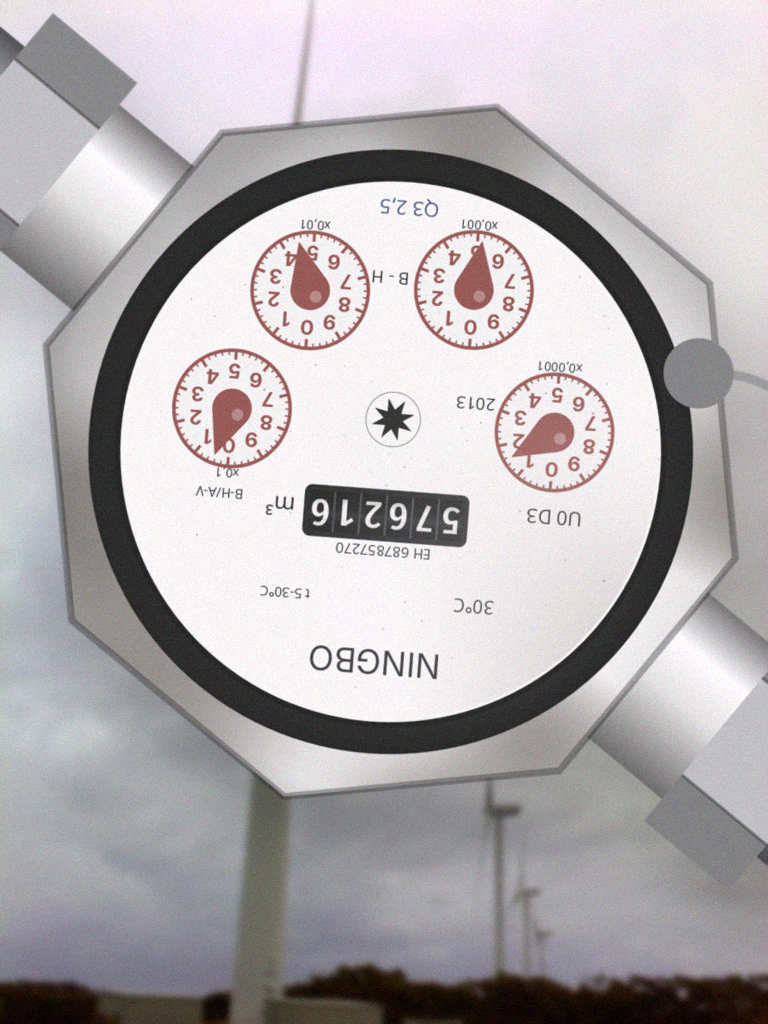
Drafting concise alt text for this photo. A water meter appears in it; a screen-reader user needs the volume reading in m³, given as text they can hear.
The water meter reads 576216.0451 m³
